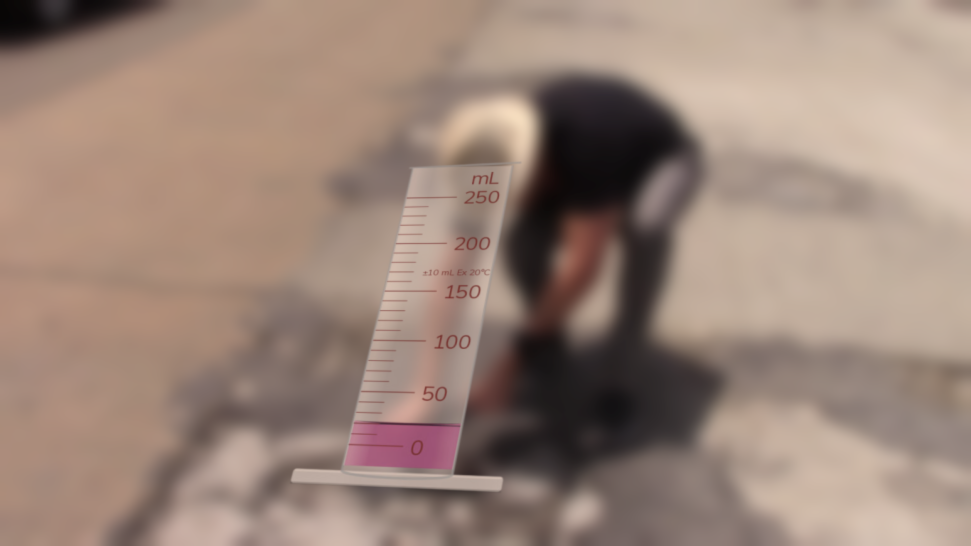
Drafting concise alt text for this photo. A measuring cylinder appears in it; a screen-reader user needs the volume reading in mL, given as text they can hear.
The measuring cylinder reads 20 mL
